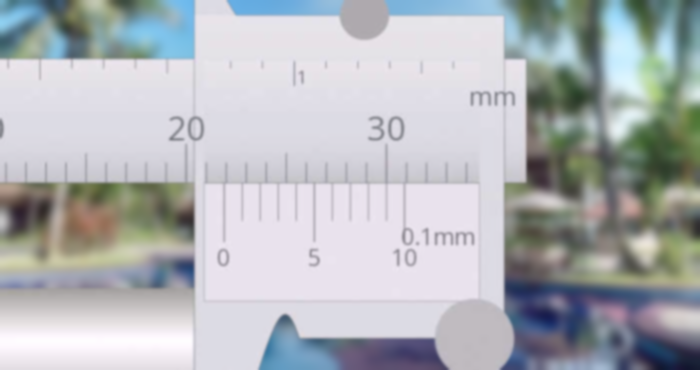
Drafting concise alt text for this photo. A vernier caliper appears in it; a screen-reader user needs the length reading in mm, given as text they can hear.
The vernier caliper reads 21.9 mm
